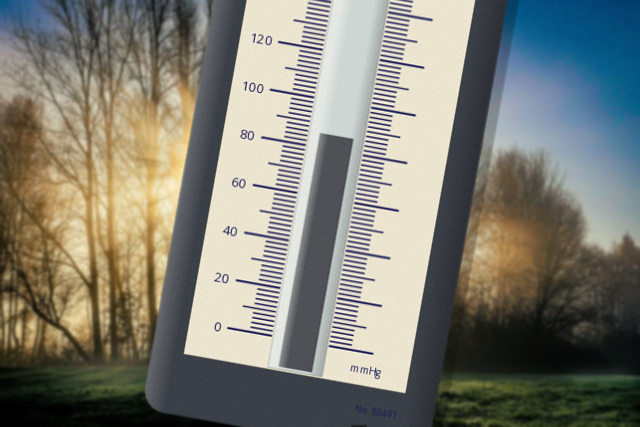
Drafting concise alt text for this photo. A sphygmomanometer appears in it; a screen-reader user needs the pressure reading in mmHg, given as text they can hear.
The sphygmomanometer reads 86 mmHg
